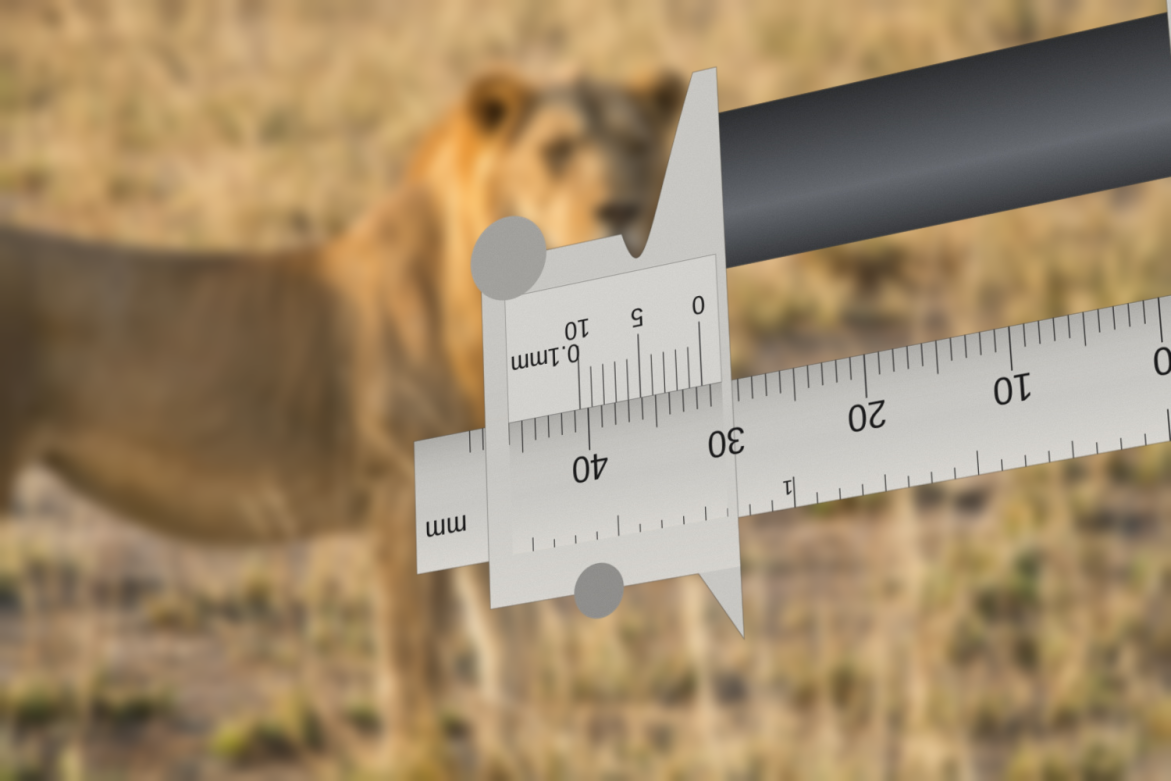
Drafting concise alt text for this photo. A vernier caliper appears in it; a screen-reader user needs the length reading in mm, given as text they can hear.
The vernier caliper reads 31.6 mm
